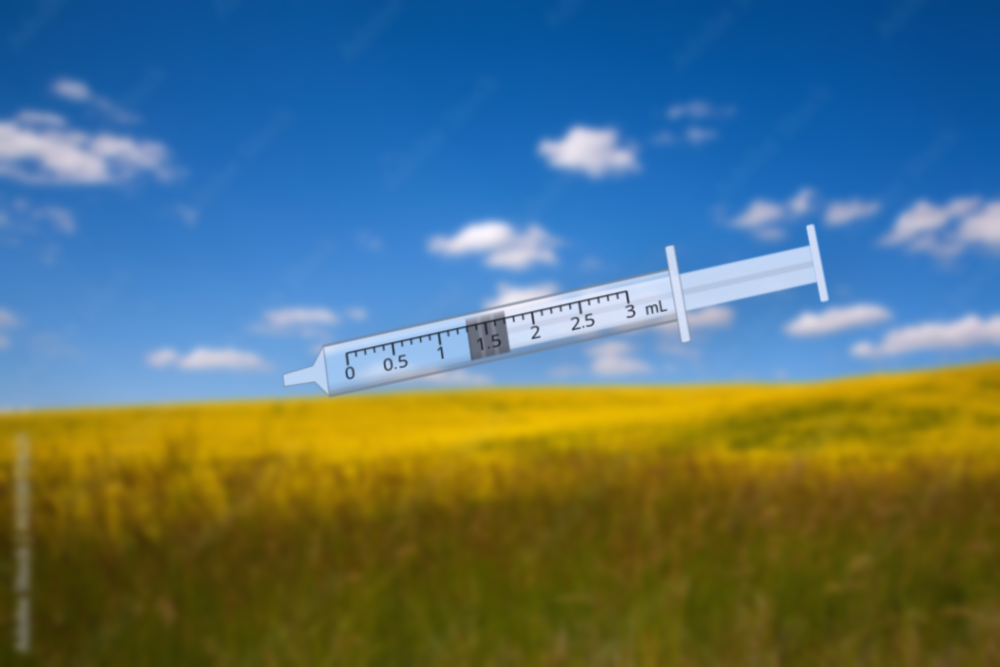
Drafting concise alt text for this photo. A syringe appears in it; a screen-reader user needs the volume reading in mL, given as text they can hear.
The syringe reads 1.3 mL
